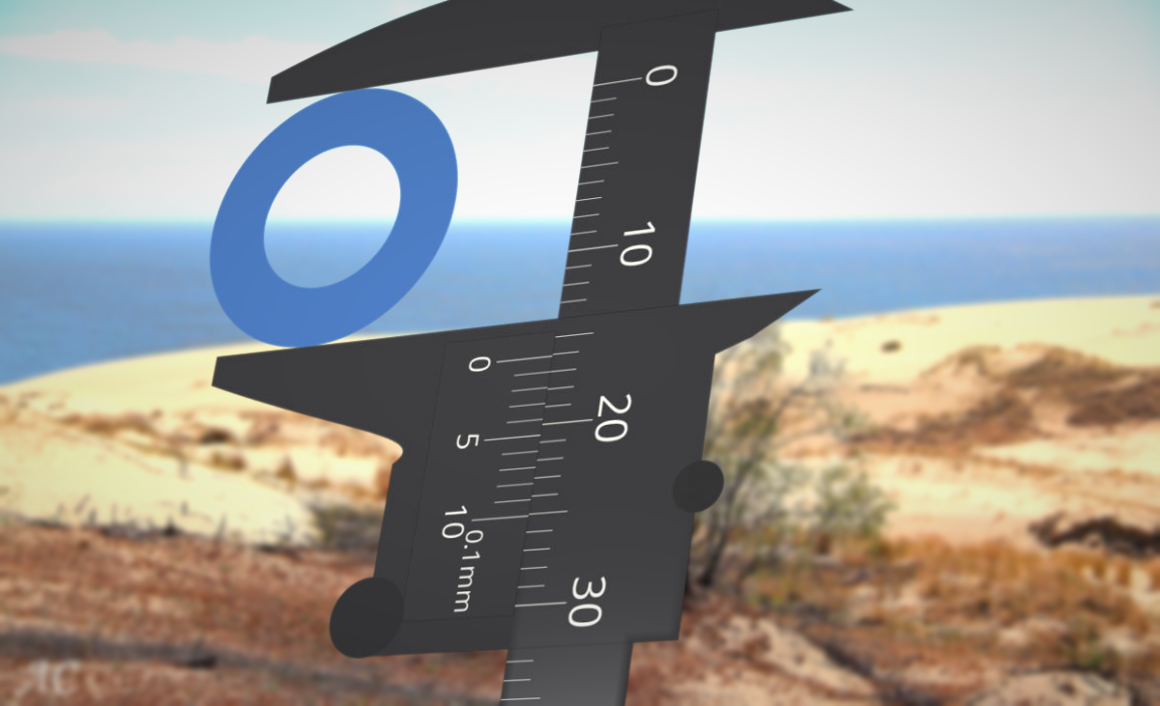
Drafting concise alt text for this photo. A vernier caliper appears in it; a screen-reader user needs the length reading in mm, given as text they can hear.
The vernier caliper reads 16.1 mm
